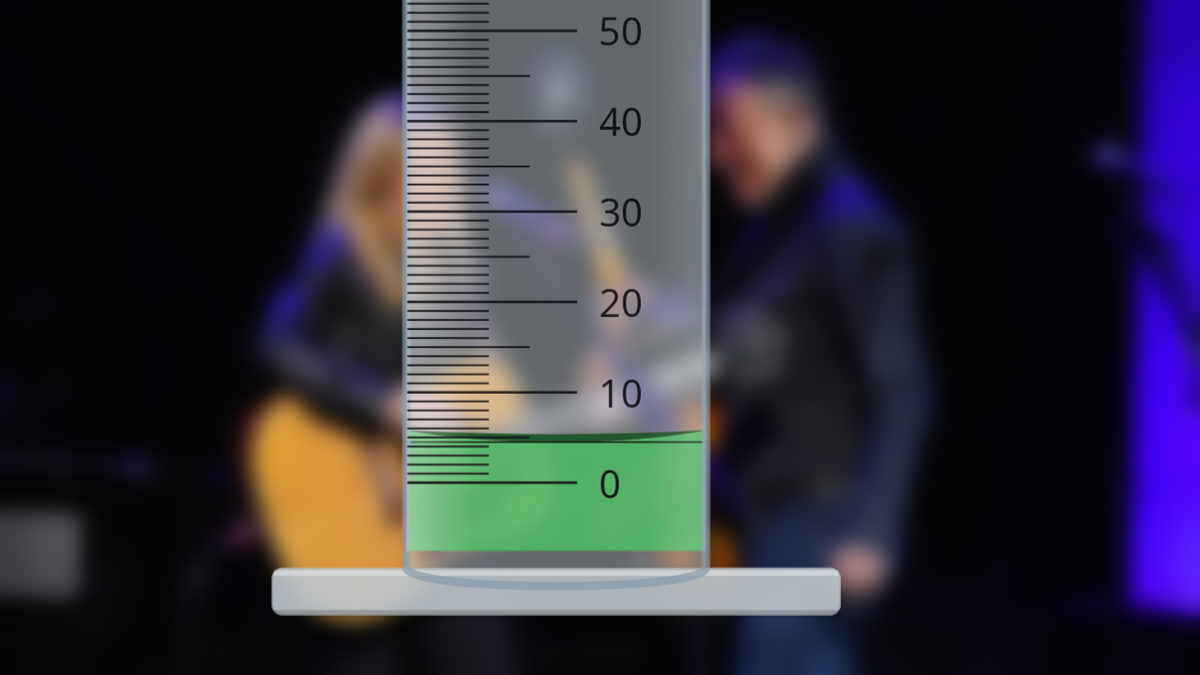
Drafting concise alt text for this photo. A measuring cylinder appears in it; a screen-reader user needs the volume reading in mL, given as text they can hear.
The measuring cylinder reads 4.5 mL
